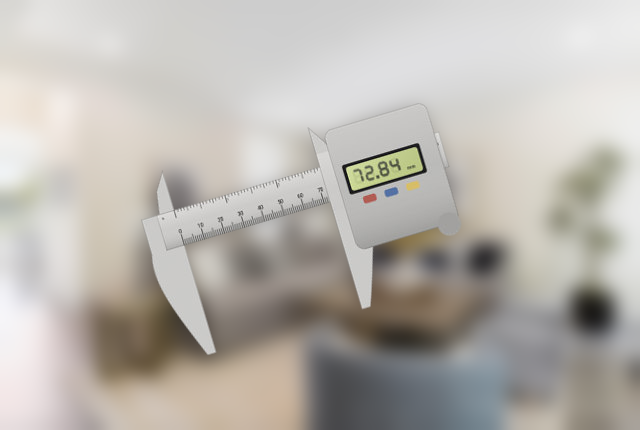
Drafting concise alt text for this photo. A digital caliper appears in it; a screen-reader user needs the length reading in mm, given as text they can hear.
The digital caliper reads 72.84 mm
